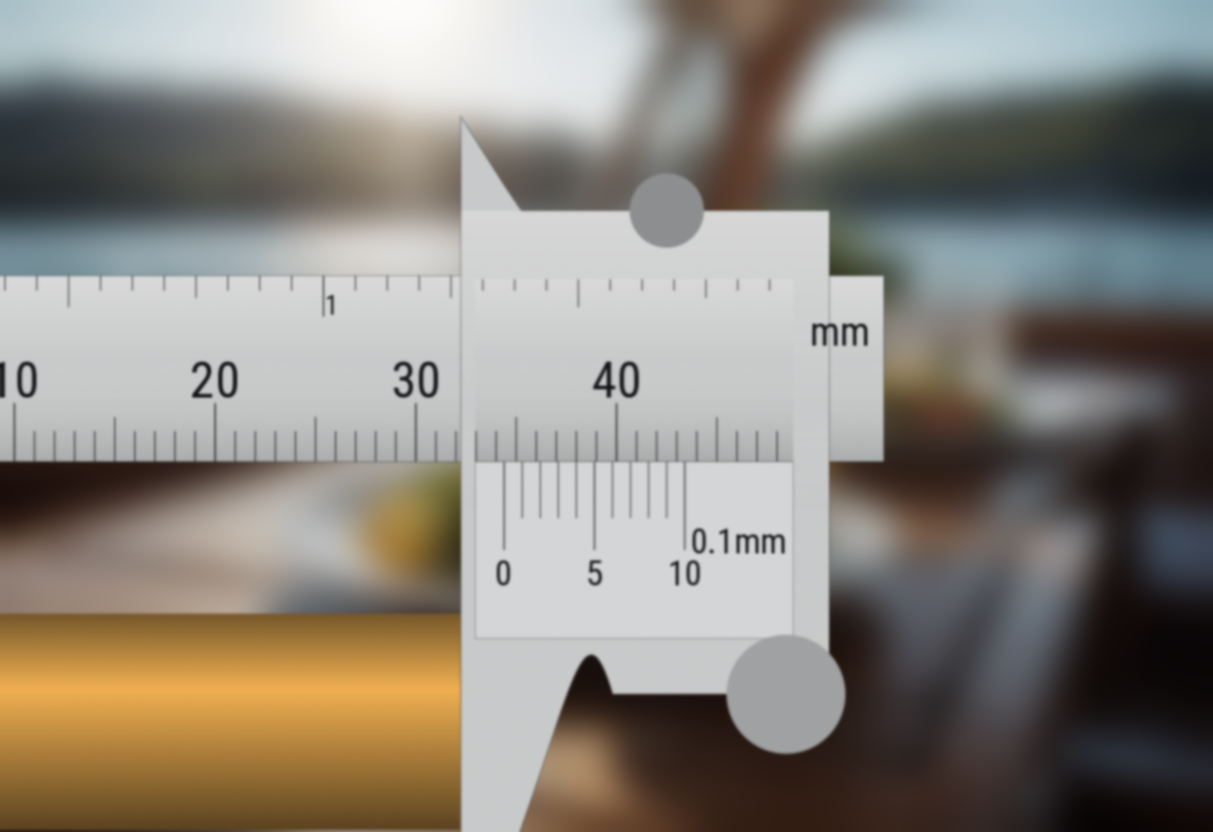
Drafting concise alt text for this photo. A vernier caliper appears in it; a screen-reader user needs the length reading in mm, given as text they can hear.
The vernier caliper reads 34.4 mm
